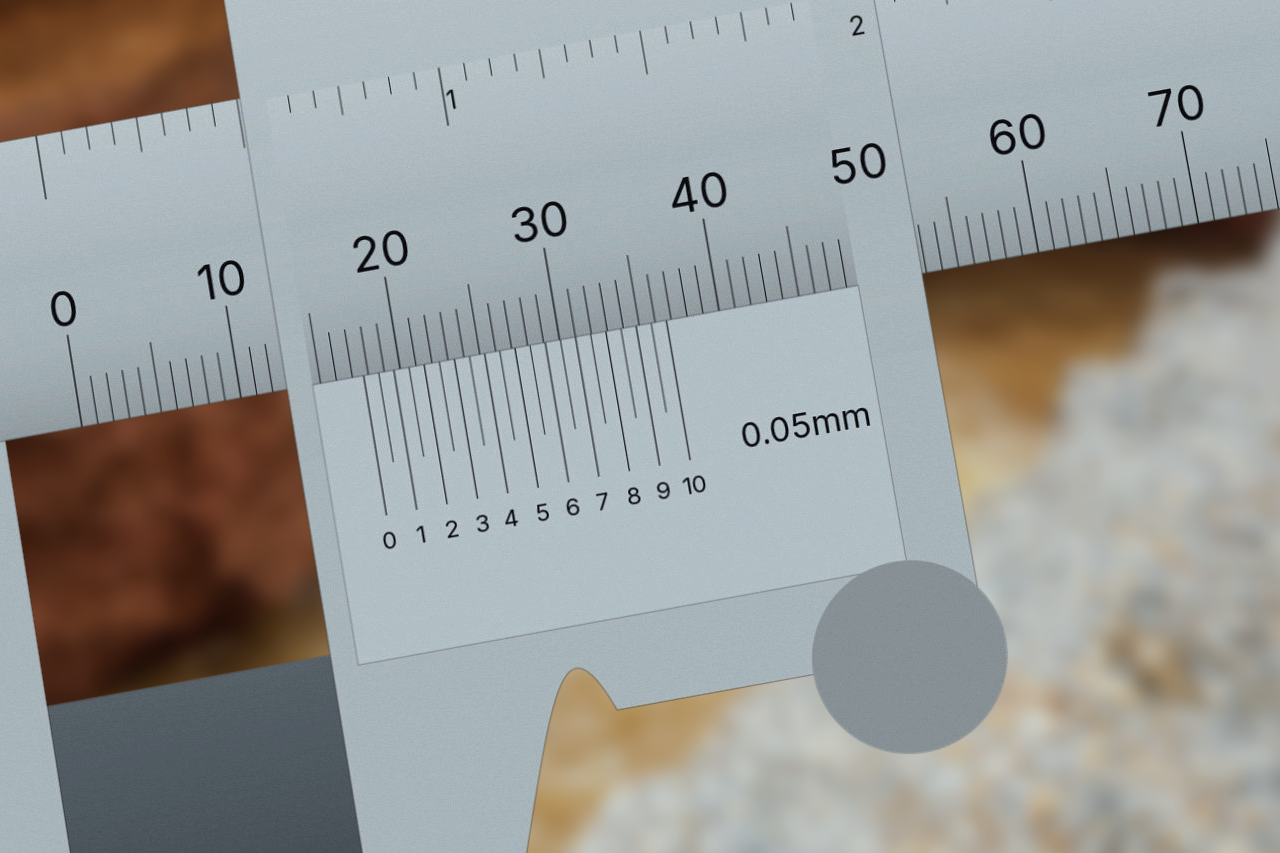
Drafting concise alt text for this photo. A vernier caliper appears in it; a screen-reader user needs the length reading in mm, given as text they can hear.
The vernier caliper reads 17.7 mm
